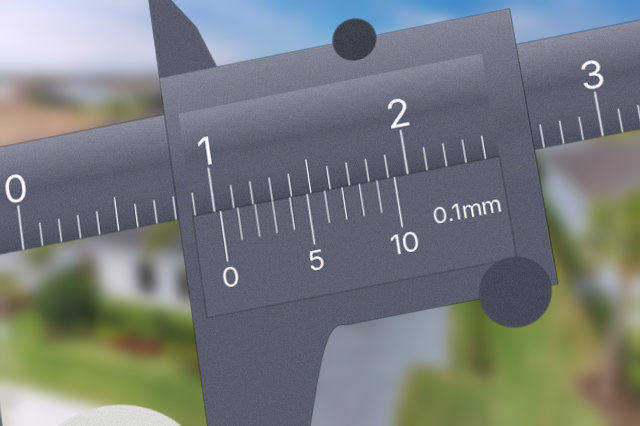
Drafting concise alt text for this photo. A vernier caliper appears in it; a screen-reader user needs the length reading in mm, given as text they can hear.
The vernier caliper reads 10.3 mm
